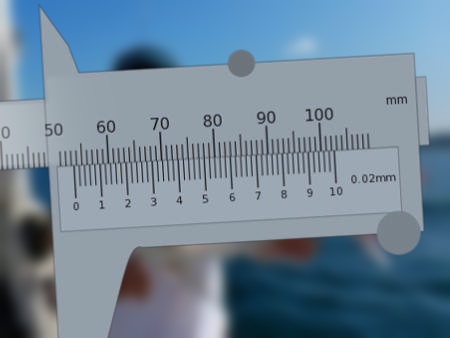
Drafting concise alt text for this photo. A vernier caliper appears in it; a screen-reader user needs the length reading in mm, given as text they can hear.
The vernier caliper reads 53.5 mm
